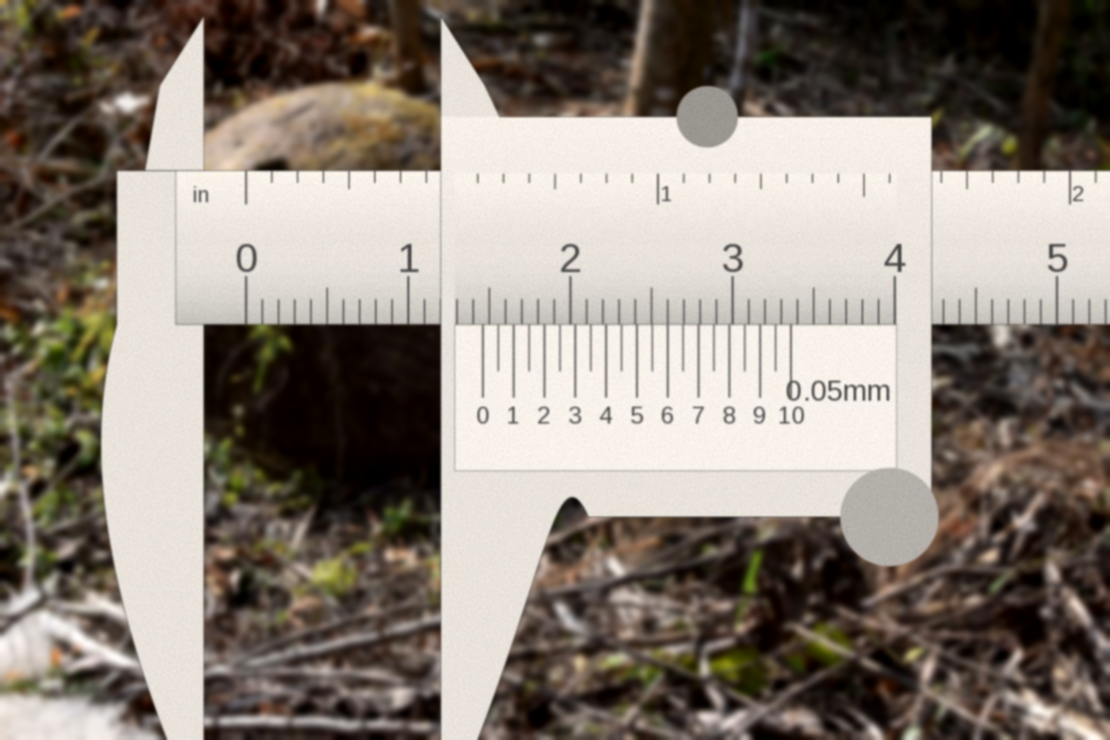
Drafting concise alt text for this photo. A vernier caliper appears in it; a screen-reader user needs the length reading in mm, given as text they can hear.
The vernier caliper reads 14.6 mm
